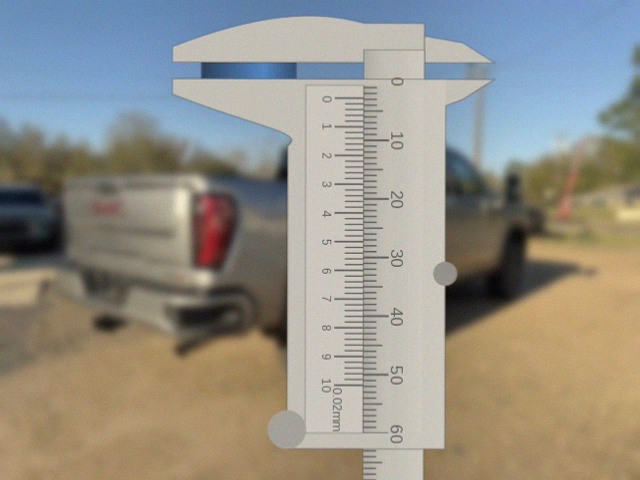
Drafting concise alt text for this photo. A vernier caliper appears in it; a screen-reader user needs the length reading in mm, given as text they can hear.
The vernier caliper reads 2.8 mm
